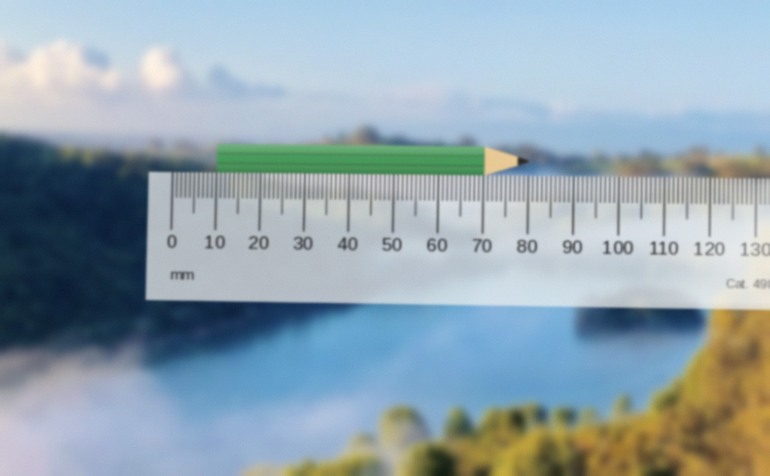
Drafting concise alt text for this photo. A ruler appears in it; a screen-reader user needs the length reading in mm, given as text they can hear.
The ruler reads 70 mm
